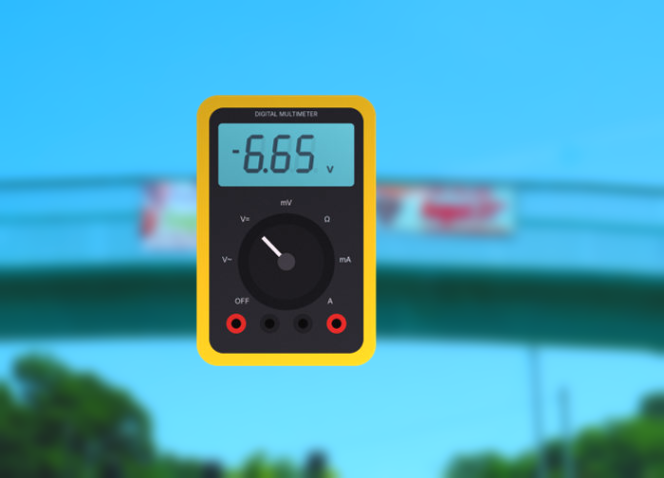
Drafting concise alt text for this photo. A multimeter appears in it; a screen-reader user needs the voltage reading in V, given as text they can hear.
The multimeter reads -6.65 V
